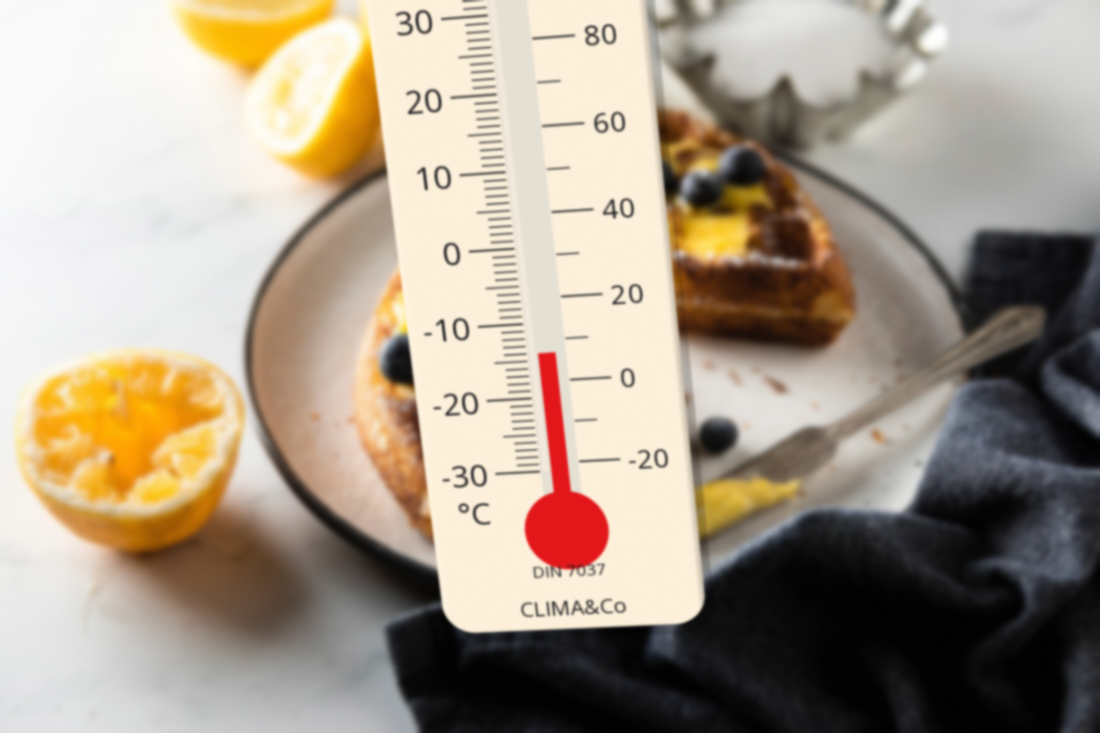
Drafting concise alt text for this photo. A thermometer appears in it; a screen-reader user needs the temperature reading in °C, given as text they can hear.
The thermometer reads -14 °C
